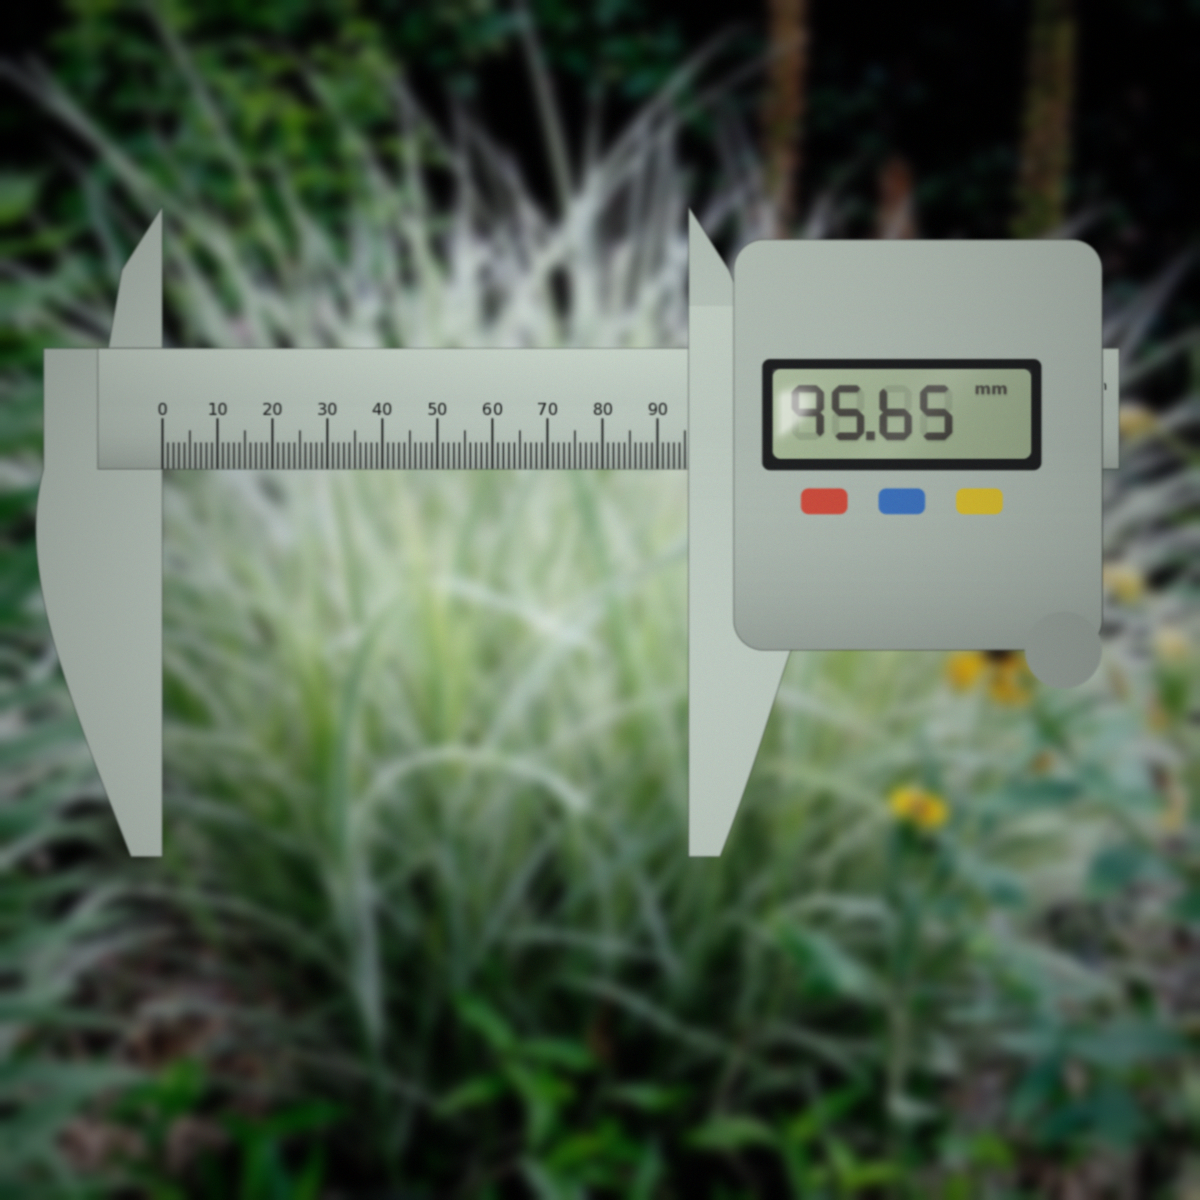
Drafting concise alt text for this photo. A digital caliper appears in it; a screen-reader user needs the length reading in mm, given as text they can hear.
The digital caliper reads 95.65 mm
